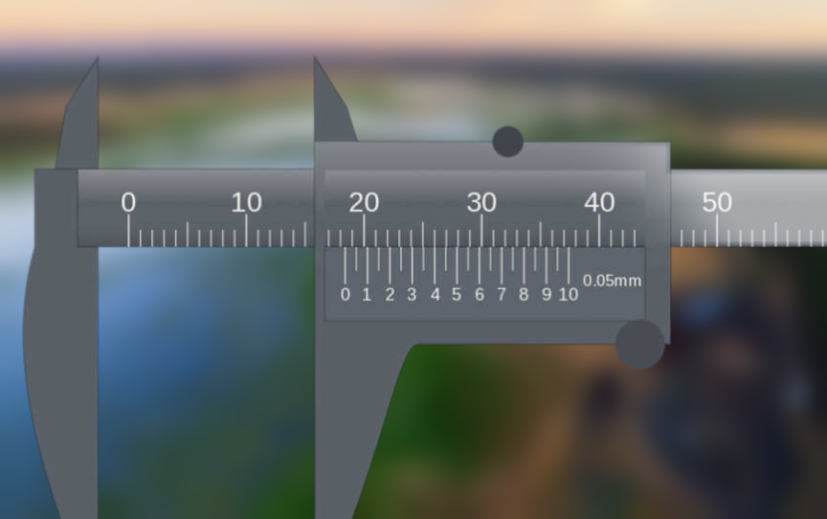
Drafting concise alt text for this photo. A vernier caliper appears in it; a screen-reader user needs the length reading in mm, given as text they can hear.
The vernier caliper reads 18.4 mm
